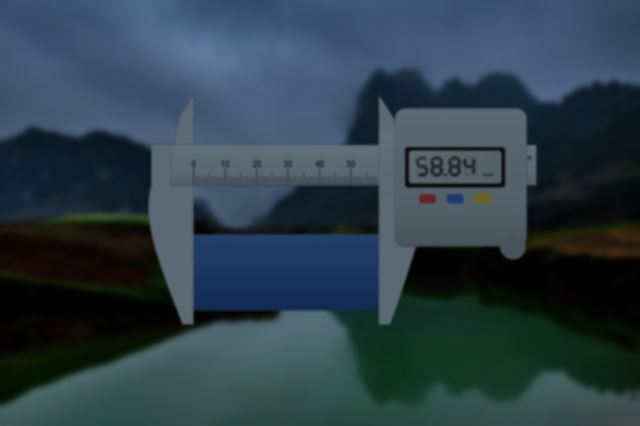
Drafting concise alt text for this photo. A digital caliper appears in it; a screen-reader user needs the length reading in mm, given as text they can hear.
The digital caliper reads 58.84 mm
